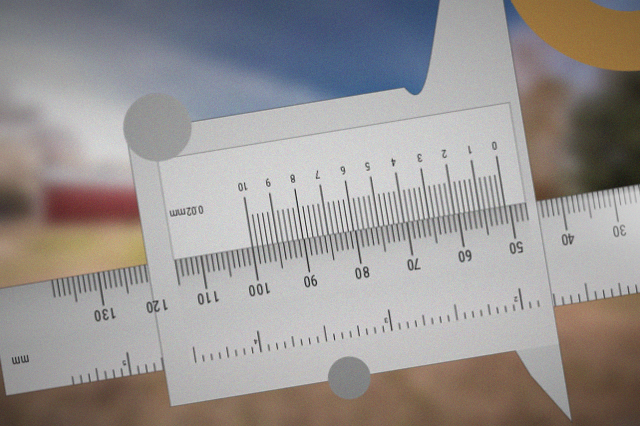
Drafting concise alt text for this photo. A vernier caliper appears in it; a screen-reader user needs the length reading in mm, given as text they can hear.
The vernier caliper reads 51.0 mm
